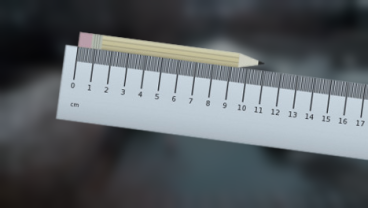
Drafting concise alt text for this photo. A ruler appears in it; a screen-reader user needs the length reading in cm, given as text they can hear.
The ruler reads 11 cm
